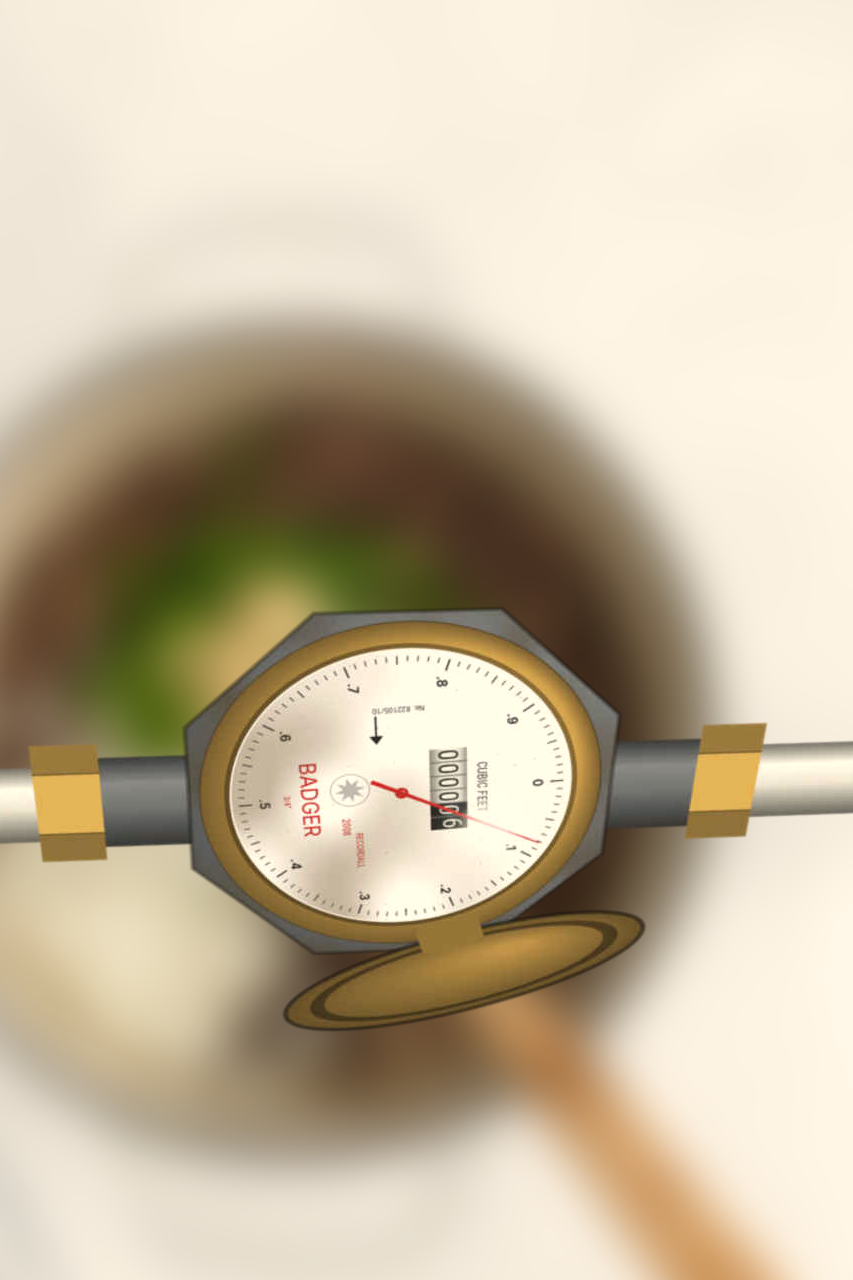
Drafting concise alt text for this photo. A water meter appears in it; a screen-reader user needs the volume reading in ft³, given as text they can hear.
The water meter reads 6.08 ft³
